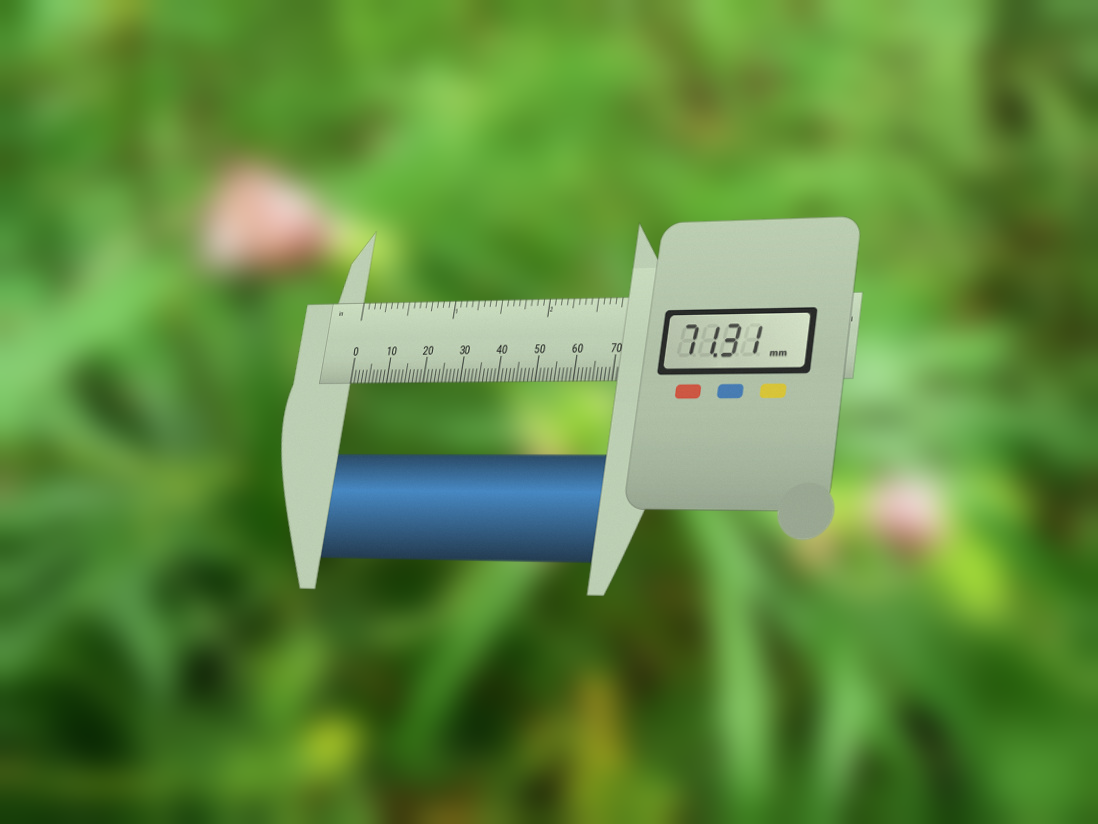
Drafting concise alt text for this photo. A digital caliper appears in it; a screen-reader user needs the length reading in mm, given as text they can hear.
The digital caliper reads 71.31 mm
